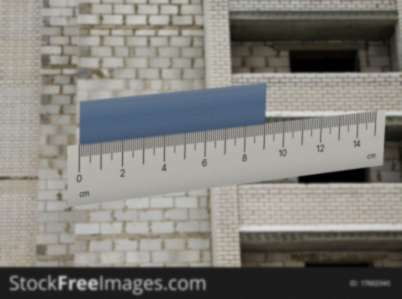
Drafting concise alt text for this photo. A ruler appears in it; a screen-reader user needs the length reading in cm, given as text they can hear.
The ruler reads 9 cm
